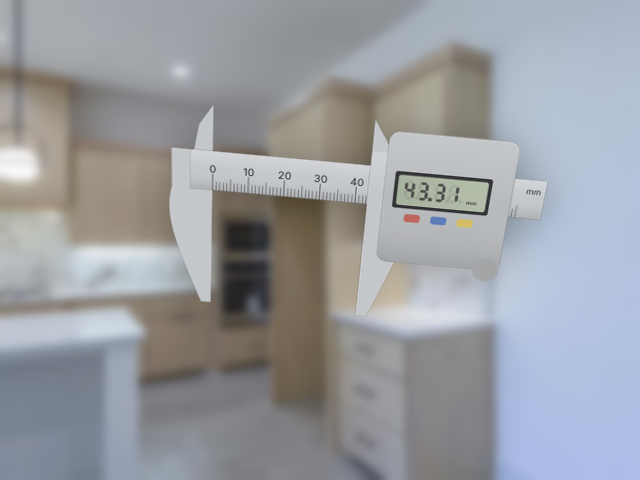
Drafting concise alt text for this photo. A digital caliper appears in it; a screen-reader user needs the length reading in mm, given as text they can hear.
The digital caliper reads 43.31 mm
